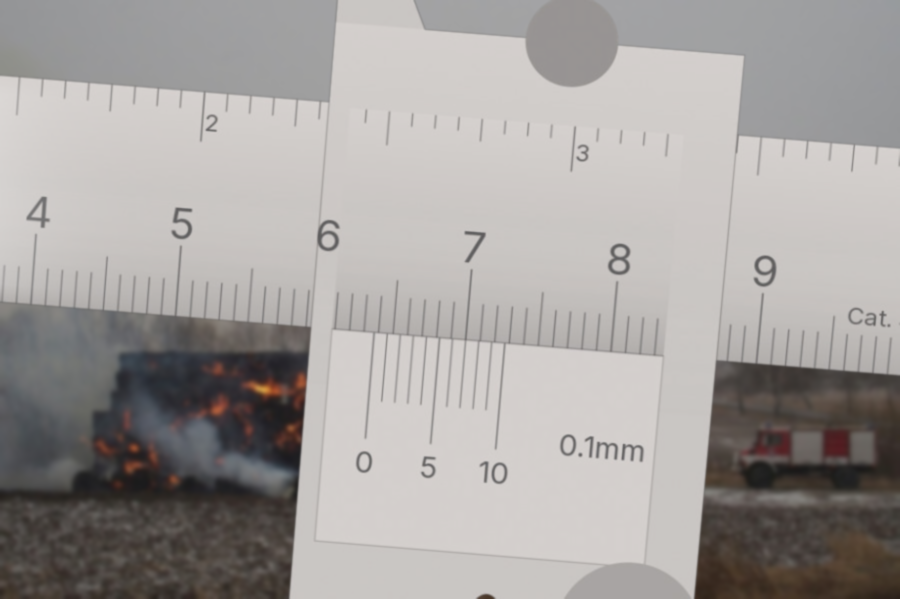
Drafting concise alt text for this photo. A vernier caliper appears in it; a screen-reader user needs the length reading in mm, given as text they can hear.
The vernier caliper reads 63.7 mm
